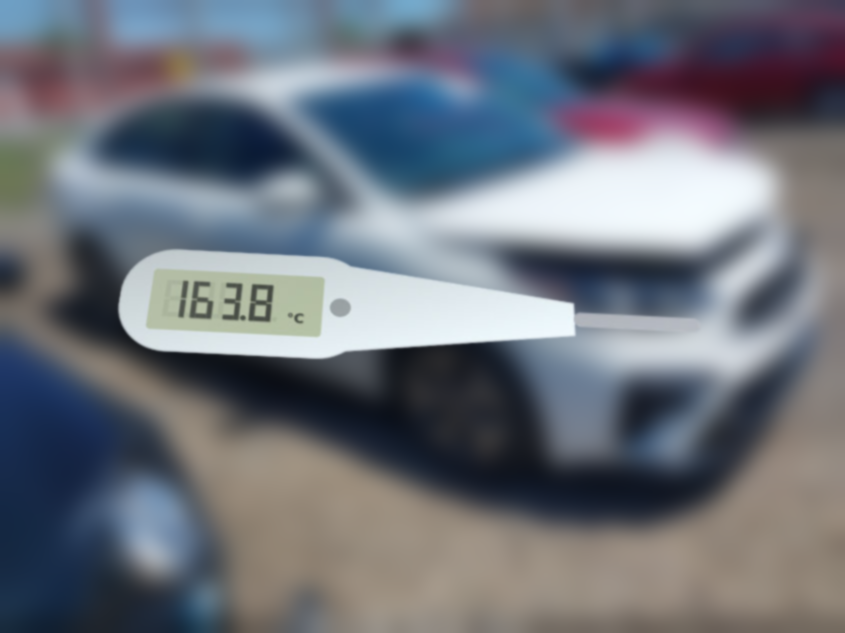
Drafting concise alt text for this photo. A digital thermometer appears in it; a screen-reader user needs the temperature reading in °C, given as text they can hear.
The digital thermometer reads 163.8 °C
